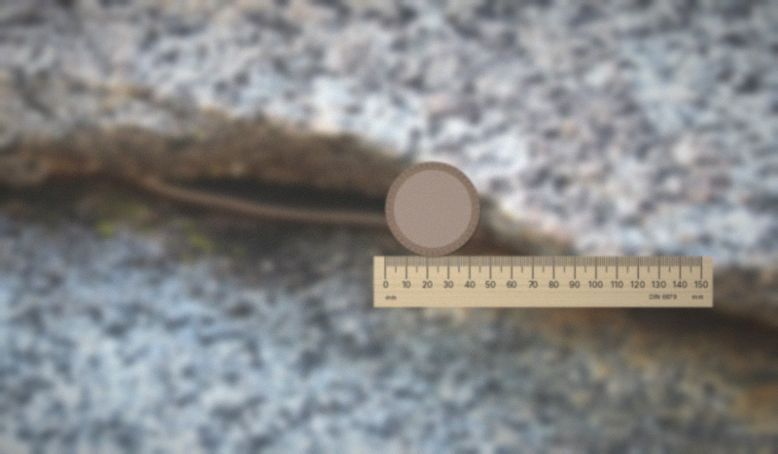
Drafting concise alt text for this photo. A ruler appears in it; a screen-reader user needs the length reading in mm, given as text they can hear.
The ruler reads 45 mm
